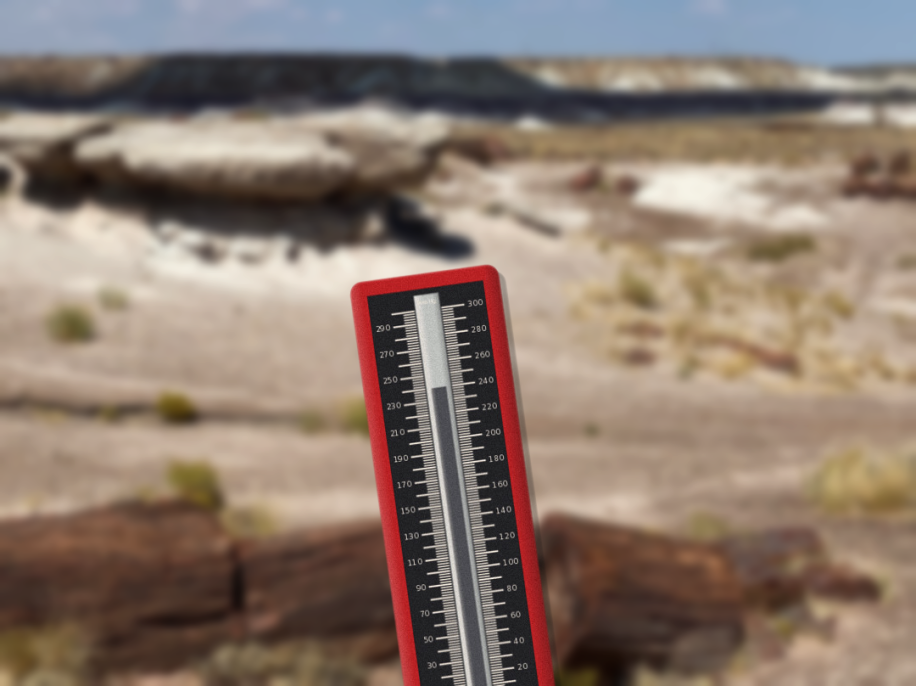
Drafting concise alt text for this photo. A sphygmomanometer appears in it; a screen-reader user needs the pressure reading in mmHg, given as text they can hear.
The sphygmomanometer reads 240 mmHg
